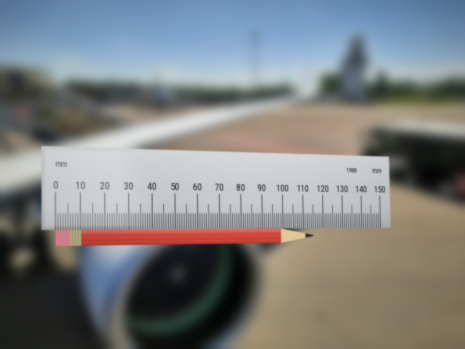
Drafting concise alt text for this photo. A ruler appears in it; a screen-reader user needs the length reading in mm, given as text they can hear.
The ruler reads 115 mm
